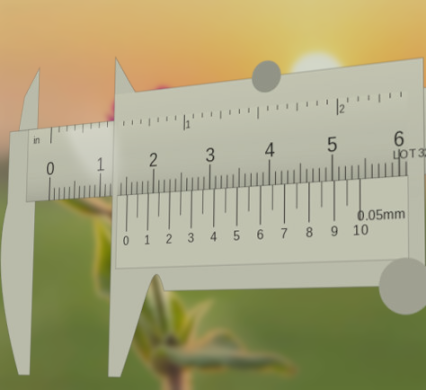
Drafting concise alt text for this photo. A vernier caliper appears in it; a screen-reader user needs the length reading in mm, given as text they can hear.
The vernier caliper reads 15.2 mm
